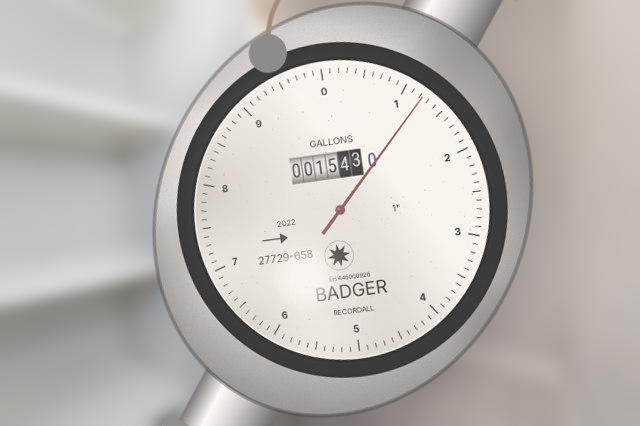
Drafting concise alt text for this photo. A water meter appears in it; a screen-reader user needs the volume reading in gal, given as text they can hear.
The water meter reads 15431.2 gal
